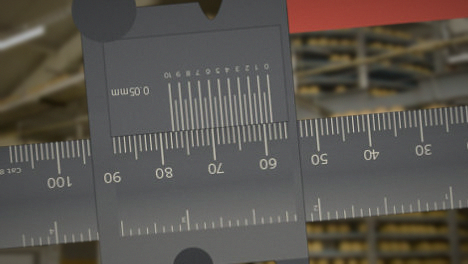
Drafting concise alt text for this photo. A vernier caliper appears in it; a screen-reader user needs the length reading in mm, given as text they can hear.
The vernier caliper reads 58.5 mm
